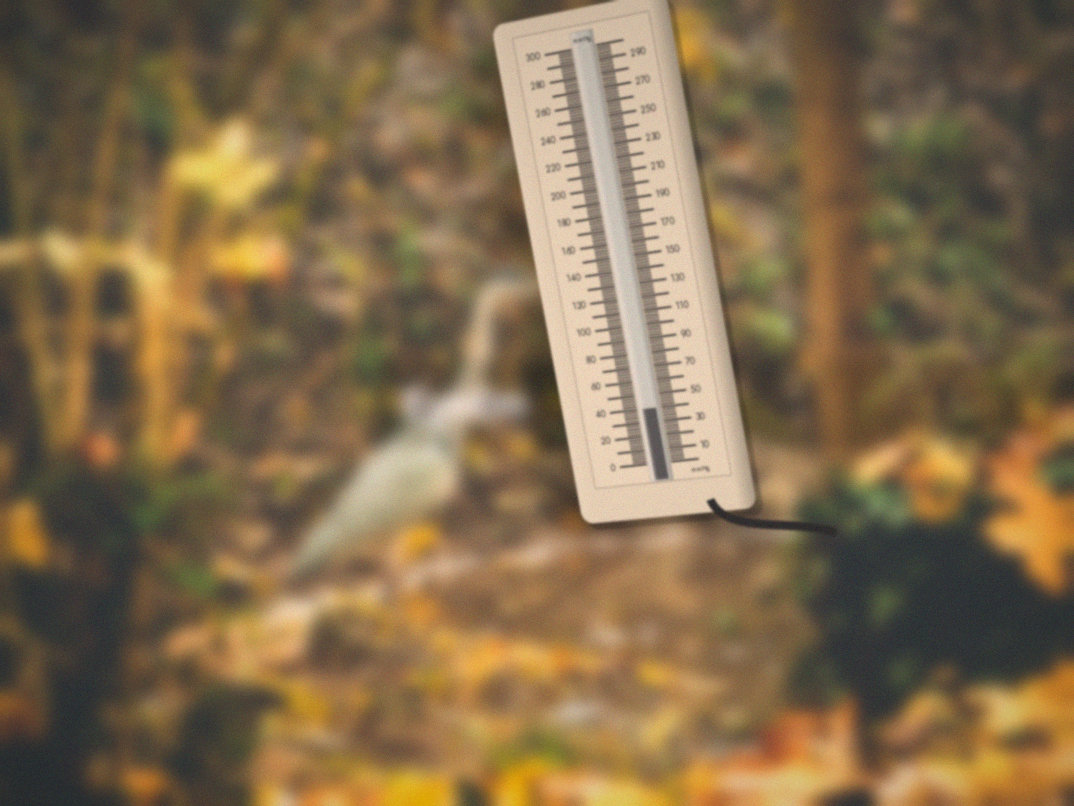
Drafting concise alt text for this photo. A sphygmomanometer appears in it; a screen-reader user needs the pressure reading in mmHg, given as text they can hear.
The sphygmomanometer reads 40 mmHg
